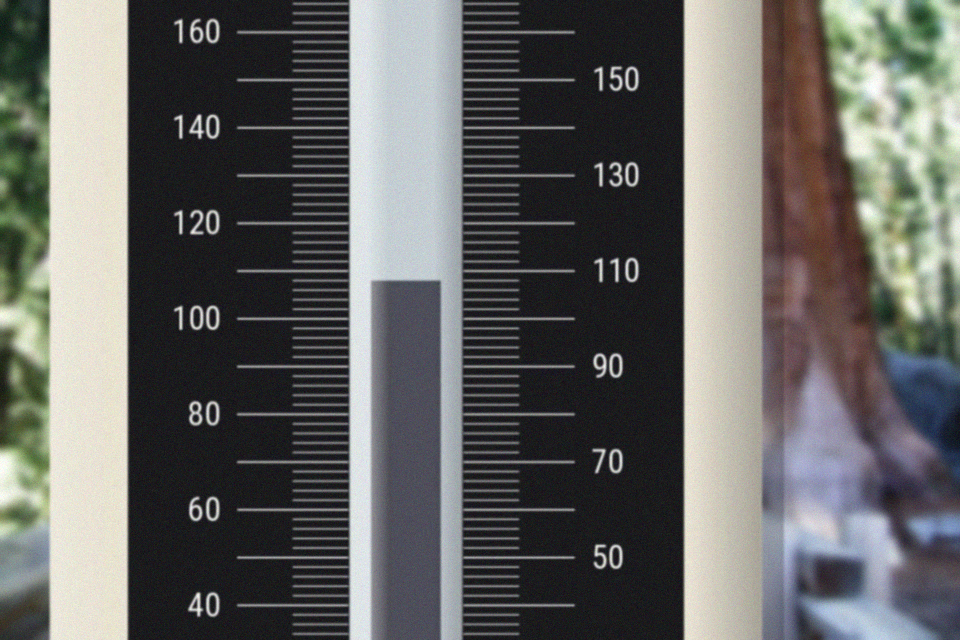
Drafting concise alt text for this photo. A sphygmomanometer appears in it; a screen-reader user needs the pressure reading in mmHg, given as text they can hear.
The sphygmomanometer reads 108 mmHg
